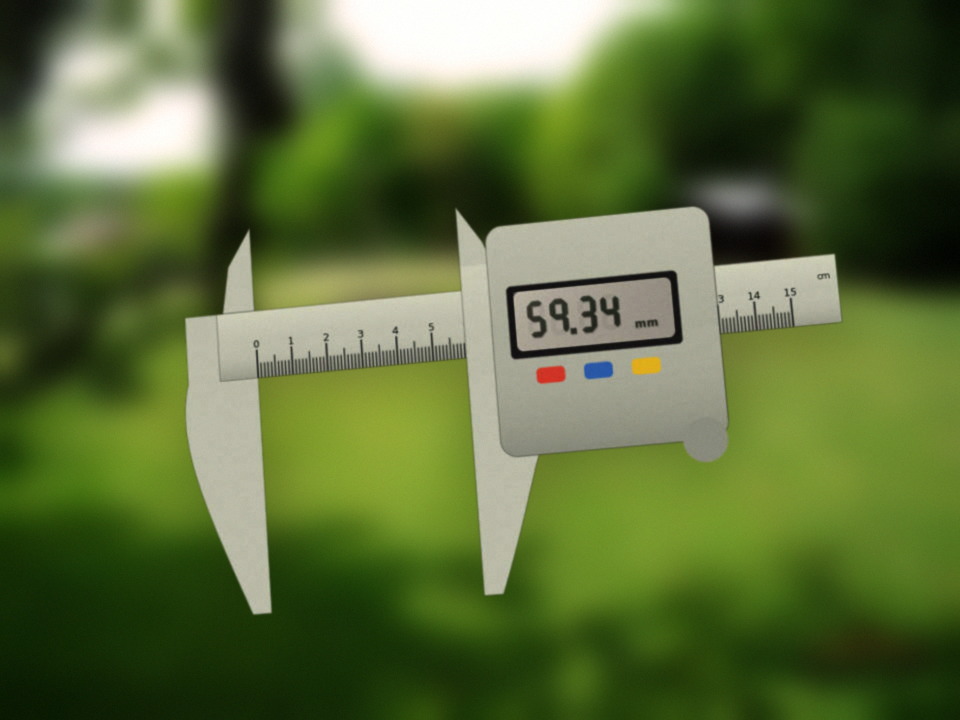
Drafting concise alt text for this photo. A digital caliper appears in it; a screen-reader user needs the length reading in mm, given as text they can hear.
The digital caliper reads 59.34 mm
